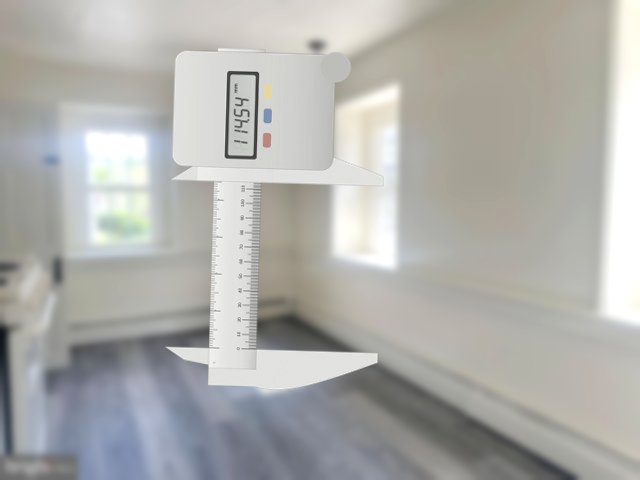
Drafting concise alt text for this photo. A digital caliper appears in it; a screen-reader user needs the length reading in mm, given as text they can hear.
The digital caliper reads 114.54 mm
